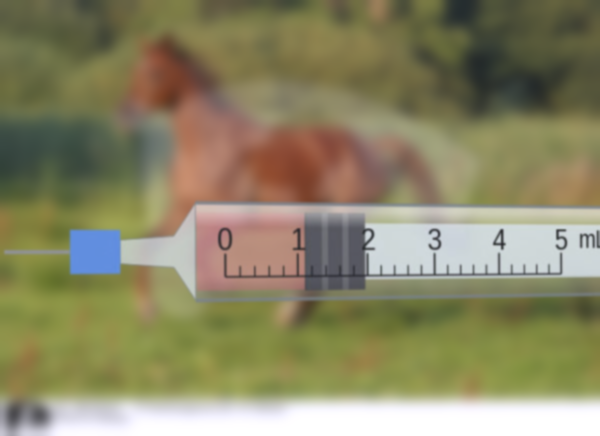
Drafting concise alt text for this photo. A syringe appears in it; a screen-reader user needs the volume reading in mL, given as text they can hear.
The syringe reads 1.1 mL
